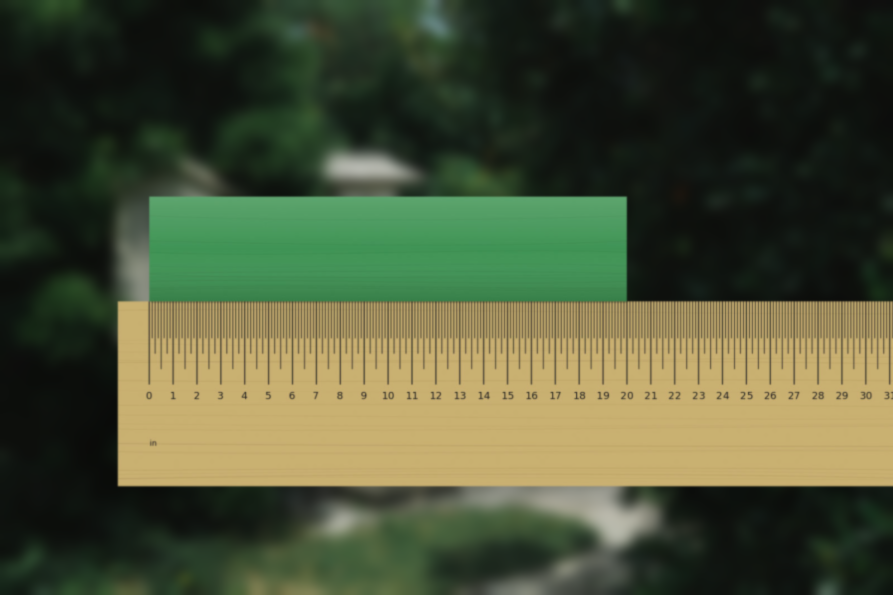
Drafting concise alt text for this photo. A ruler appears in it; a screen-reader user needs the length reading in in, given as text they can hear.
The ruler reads 20 in
